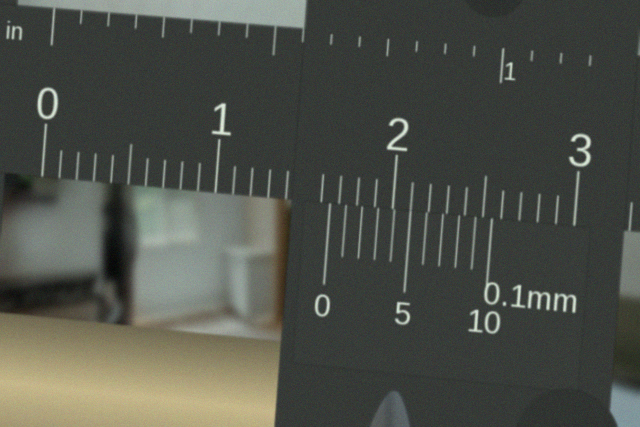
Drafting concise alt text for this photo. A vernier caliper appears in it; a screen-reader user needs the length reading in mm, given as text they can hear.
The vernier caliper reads 16.5 mm
